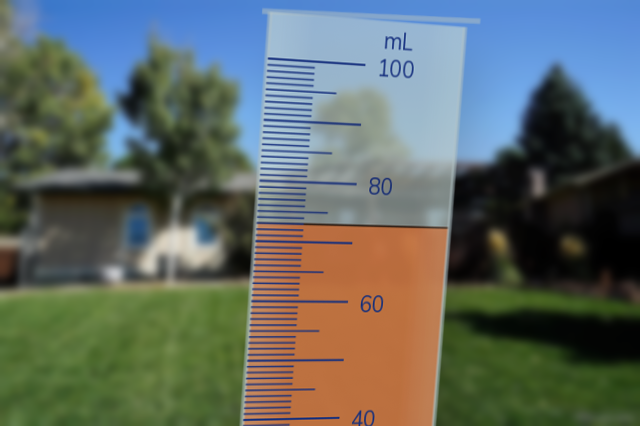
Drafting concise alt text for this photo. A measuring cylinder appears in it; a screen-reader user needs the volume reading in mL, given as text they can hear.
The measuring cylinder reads 73 mL
